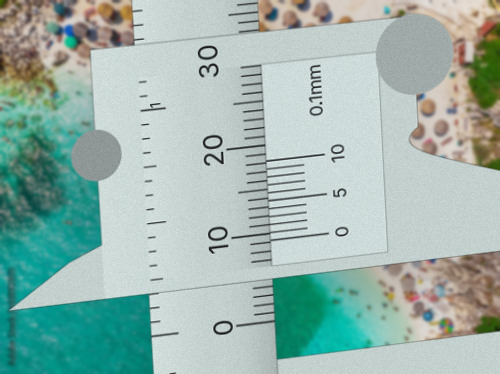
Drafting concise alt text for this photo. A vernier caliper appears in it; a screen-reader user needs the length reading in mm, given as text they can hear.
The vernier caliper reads 9.2 mm
